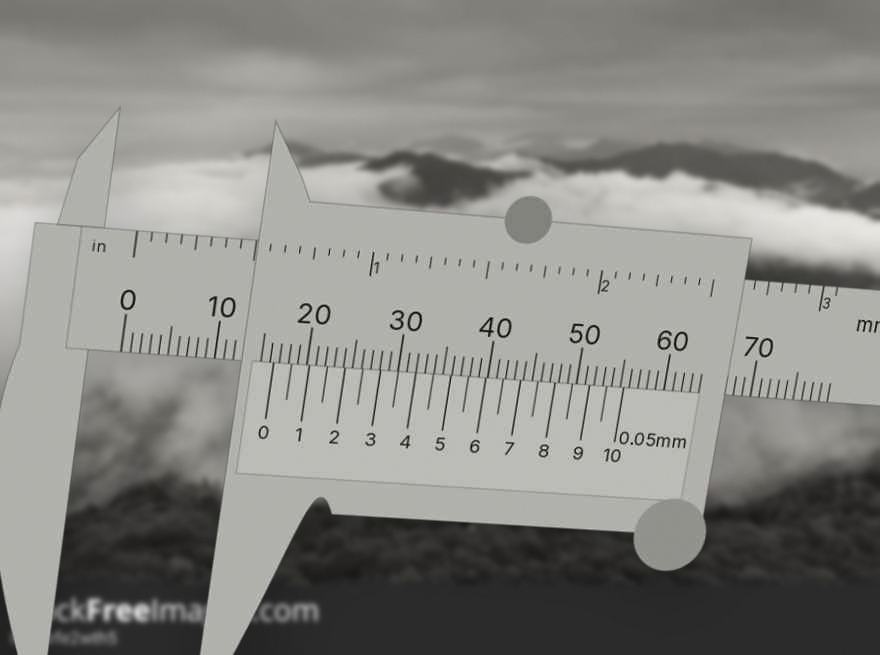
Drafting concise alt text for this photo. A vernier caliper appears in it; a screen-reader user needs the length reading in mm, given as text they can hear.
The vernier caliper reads 16.4 mm
